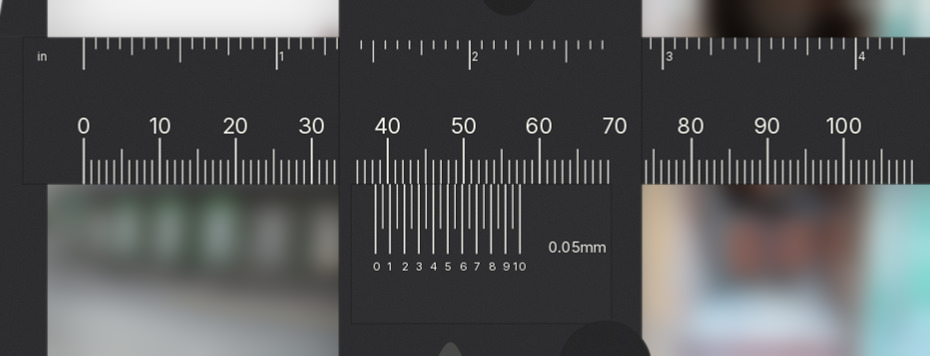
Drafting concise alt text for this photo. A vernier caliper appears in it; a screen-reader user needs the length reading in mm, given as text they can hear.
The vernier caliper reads 38.4 mm
